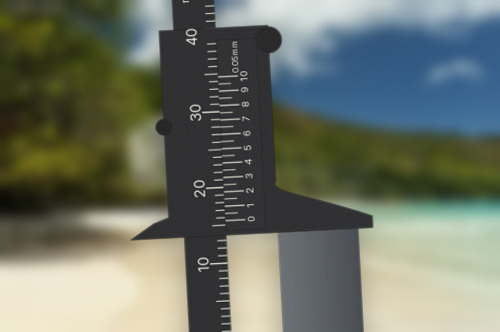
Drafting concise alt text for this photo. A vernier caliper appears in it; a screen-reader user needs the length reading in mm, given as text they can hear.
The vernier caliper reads 15.6 mm
